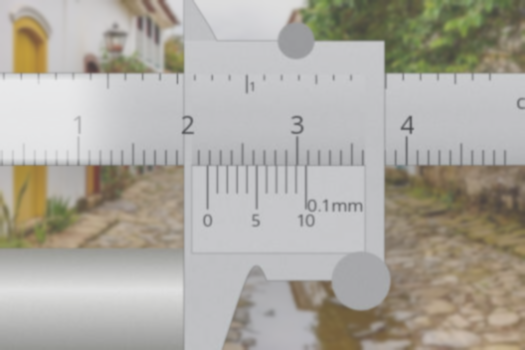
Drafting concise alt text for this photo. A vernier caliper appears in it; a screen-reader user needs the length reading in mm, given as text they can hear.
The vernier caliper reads 21.8 mm
